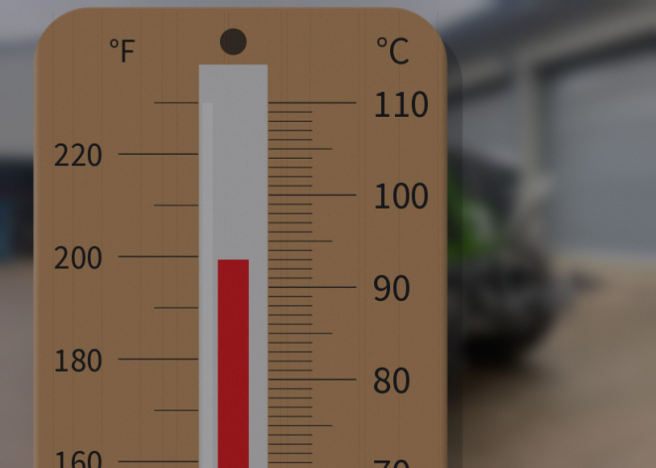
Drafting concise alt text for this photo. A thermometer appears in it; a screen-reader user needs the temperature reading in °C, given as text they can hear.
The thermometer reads 93 °C
